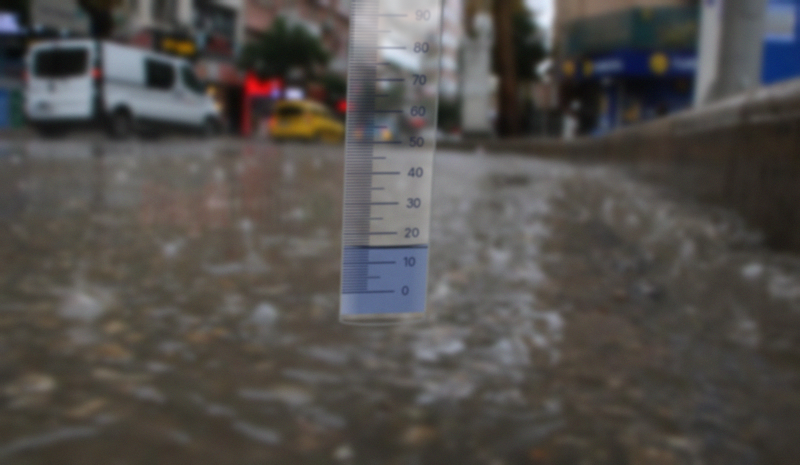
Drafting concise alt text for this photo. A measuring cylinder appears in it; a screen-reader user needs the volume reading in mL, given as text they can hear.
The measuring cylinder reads 15 mL
